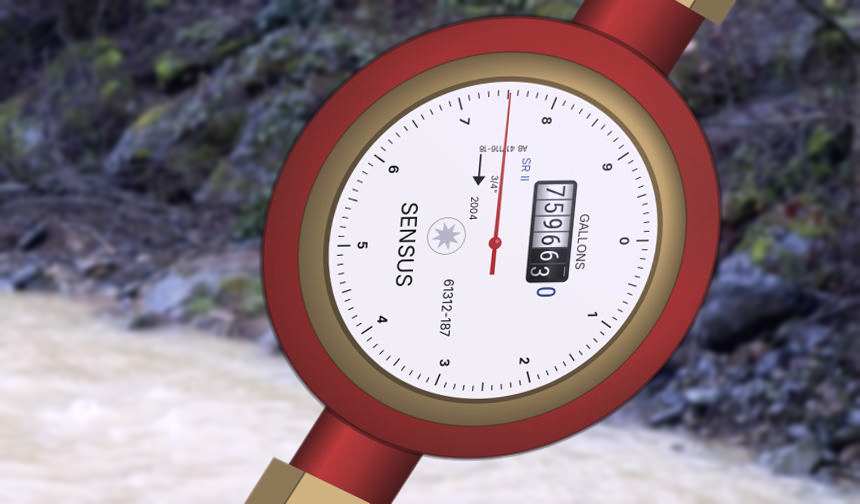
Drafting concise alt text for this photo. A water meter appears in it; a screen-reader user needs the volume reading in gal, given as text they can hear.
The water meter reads 7596627.5 gal
